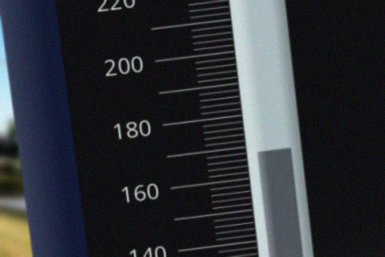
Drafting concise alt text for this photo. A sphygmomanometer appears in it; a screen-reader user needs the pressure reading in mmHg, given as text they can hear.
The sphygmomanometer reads 168 mmHg
